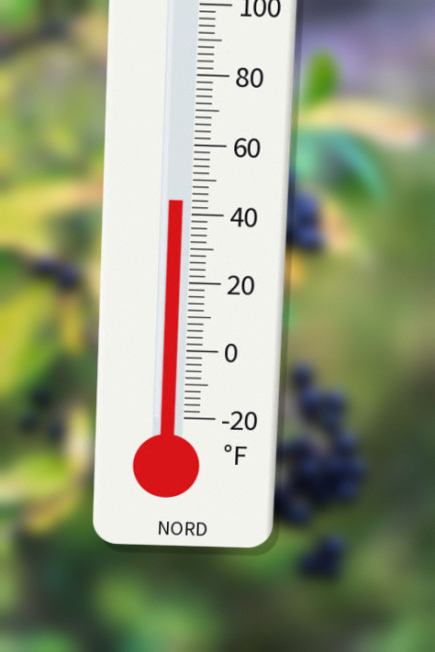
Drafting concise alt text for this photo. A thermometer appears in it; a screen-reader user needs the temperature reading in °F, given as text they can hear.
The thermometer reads 44 °F
